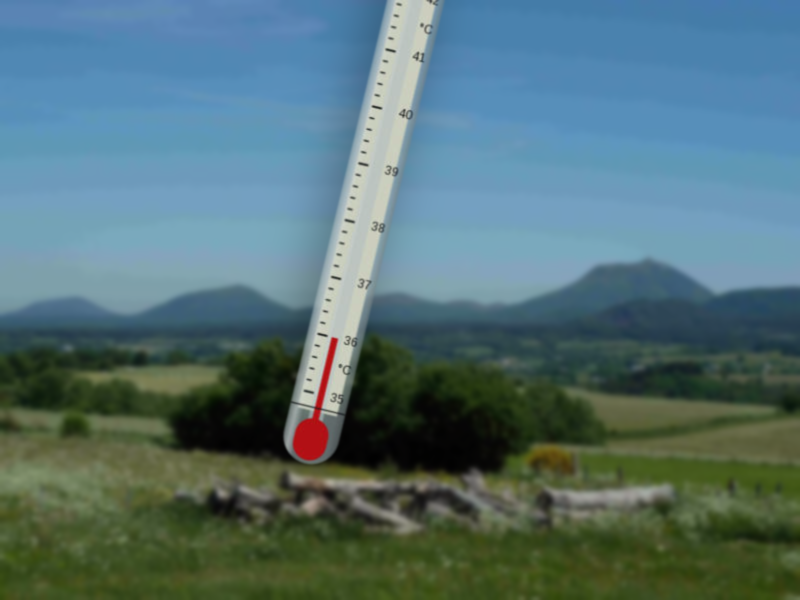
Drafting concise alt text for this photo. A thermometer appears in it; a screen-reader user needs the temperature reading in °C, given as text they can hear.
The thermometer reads 36 °C
